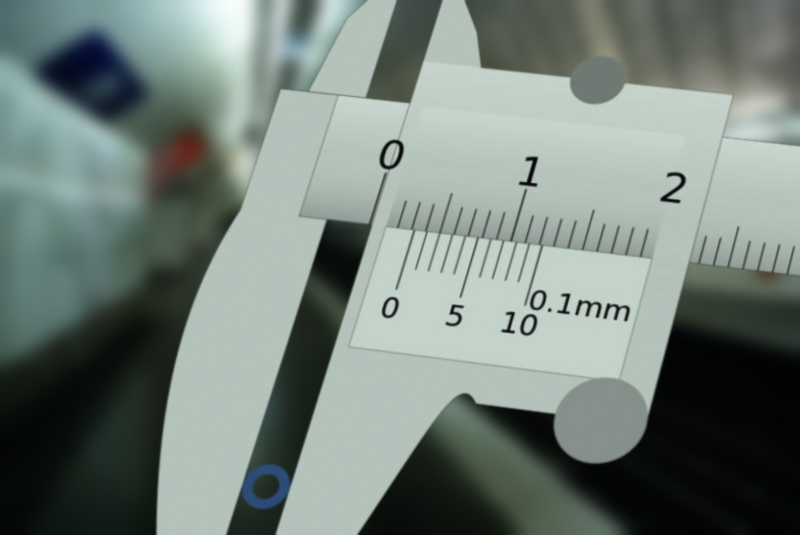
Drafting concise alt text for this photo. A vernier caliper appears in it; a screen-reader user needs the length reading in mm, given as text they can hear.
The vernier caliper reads 3.2 mm
